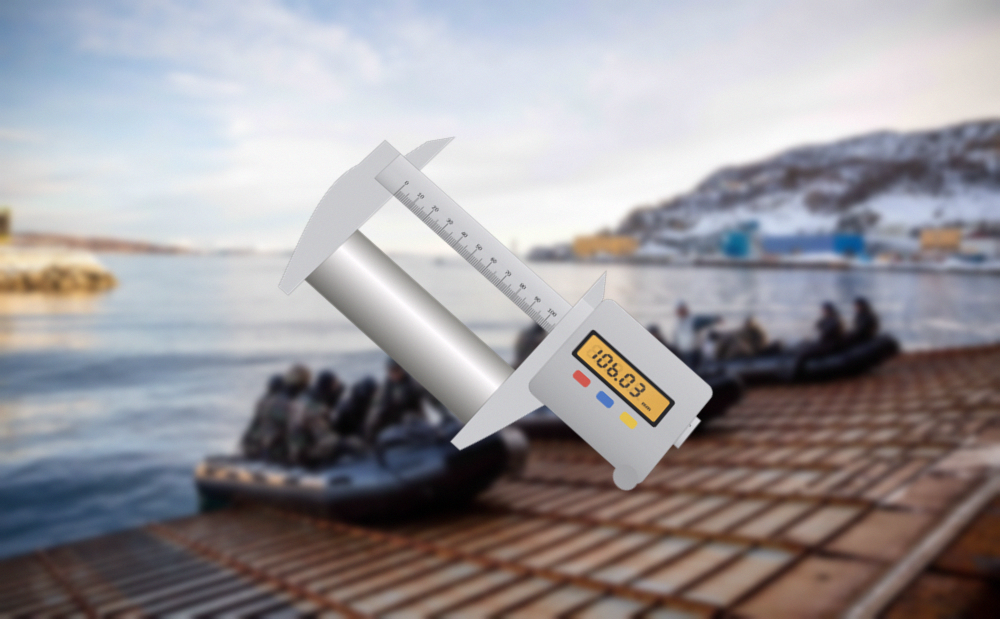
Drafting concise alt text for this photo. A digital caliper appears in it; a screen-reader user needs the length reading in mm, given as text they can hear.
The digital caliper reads 106.03 mm
